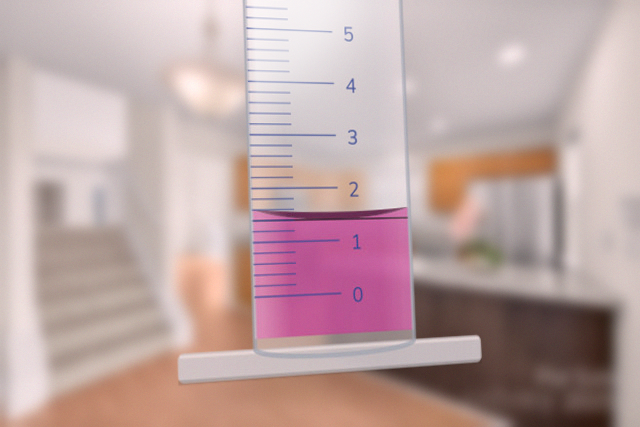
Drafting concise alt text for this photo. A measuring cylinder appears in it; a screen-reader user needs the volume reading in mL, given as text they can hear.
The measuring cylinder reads 1.4 mL
